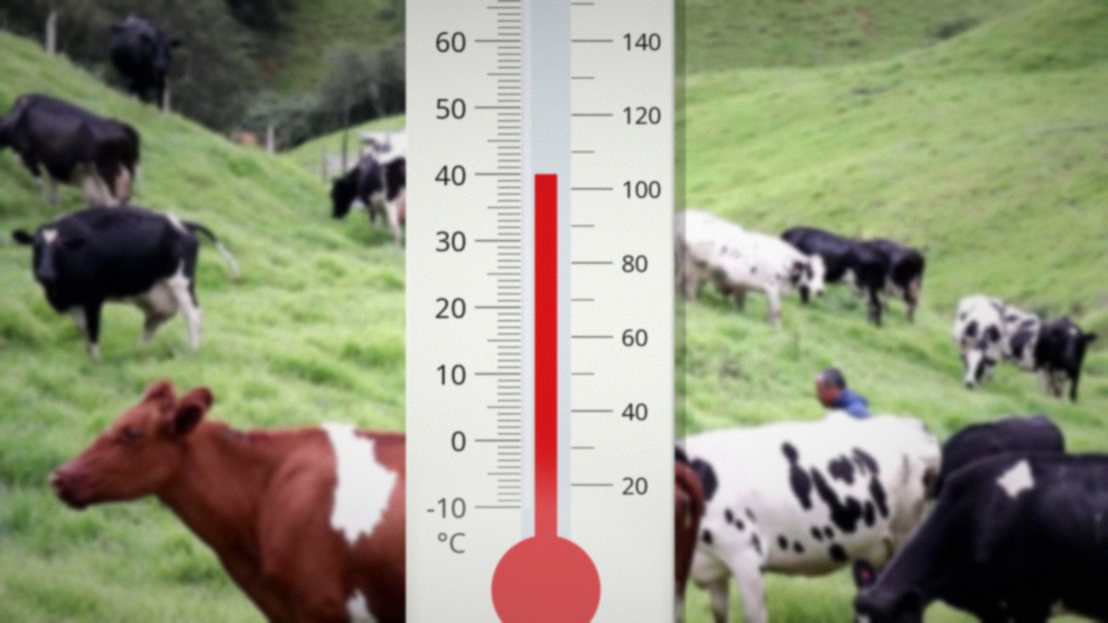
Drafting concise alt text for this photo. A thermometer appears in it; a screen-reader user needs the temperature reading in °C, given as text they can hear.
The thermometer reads 40 °C
